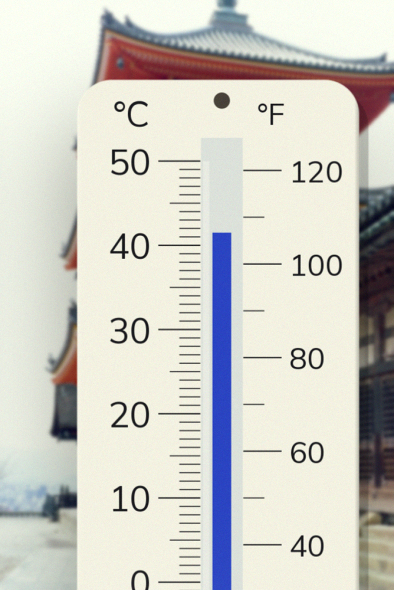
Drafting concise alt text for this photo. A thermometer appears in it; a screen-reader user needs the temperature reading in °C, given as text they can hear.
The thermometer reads 41.5 °C
